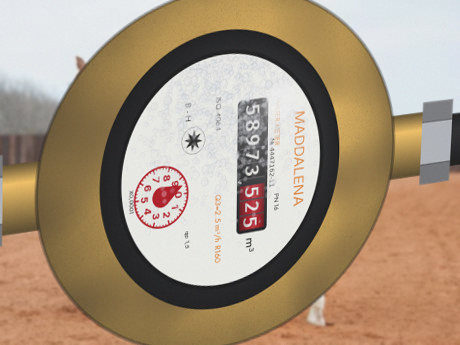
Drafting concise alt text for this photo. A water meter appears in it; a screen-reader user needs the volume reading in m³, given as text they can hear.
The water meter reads 58973.5249 m³
